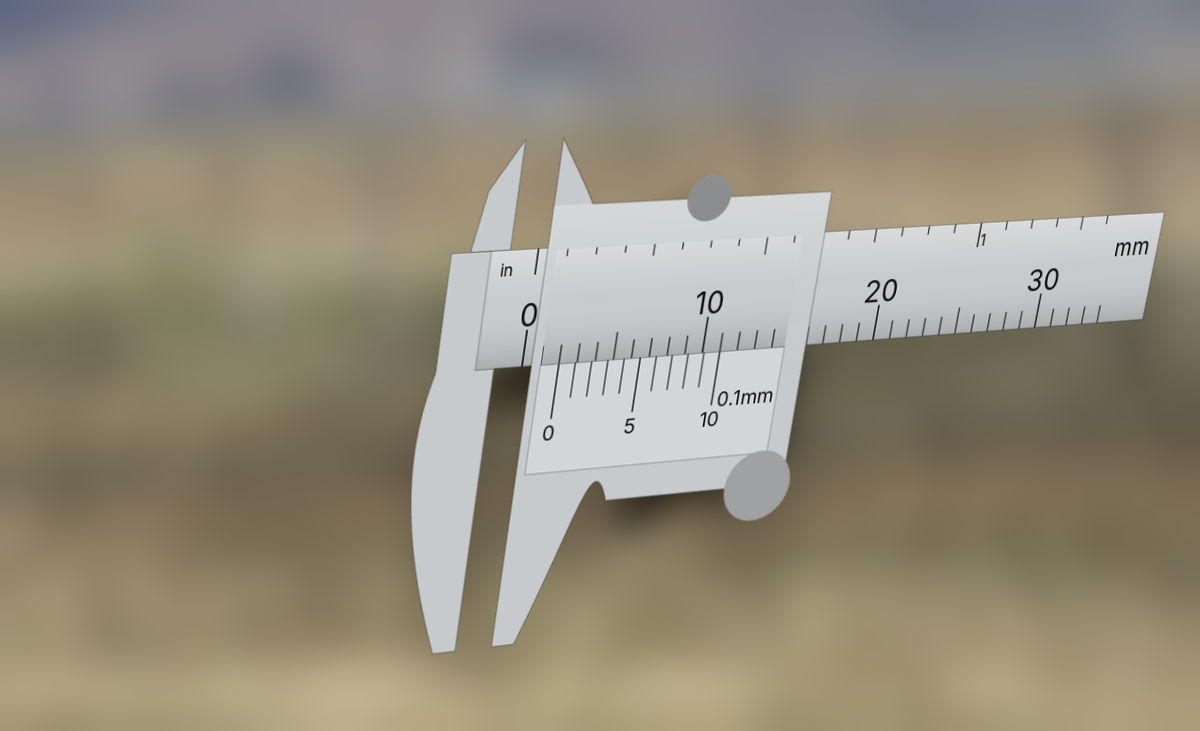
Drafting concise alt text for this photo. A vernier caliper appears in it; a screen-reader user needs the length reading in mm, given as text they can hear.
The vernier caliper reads 2.0 mm
